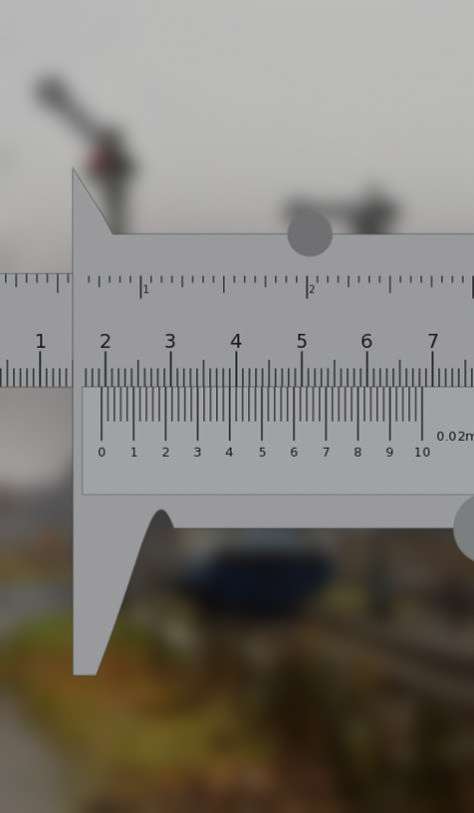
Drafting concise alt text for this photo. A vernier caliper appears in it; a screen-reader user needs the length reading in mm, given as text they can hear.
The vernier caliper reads 19.4 mm
